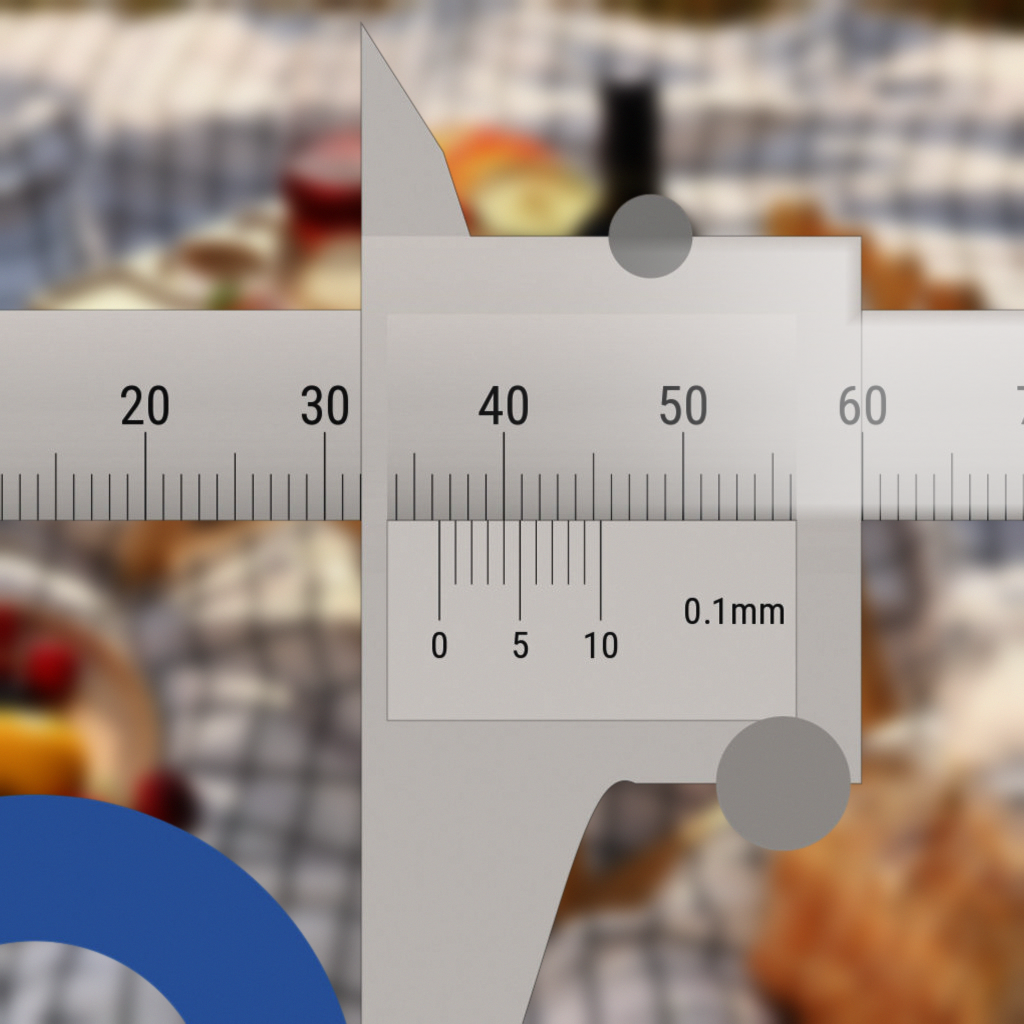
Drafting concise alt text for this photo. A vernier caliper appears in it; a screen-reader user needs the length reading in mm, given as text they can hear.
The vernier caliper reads 36.4 mm
